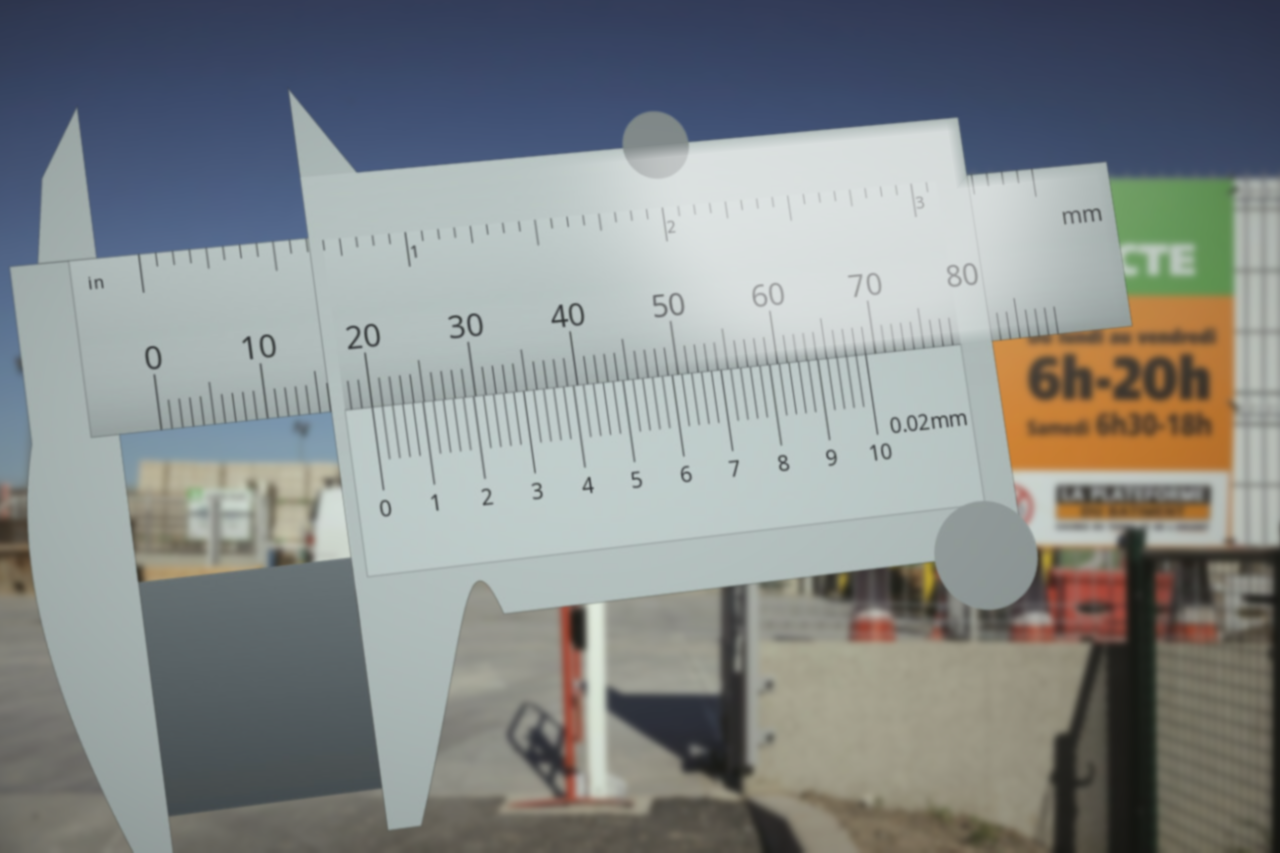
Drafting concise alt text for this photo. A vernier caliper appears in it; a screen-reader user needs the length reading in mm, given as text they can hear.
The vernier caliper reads 20.0 mm
